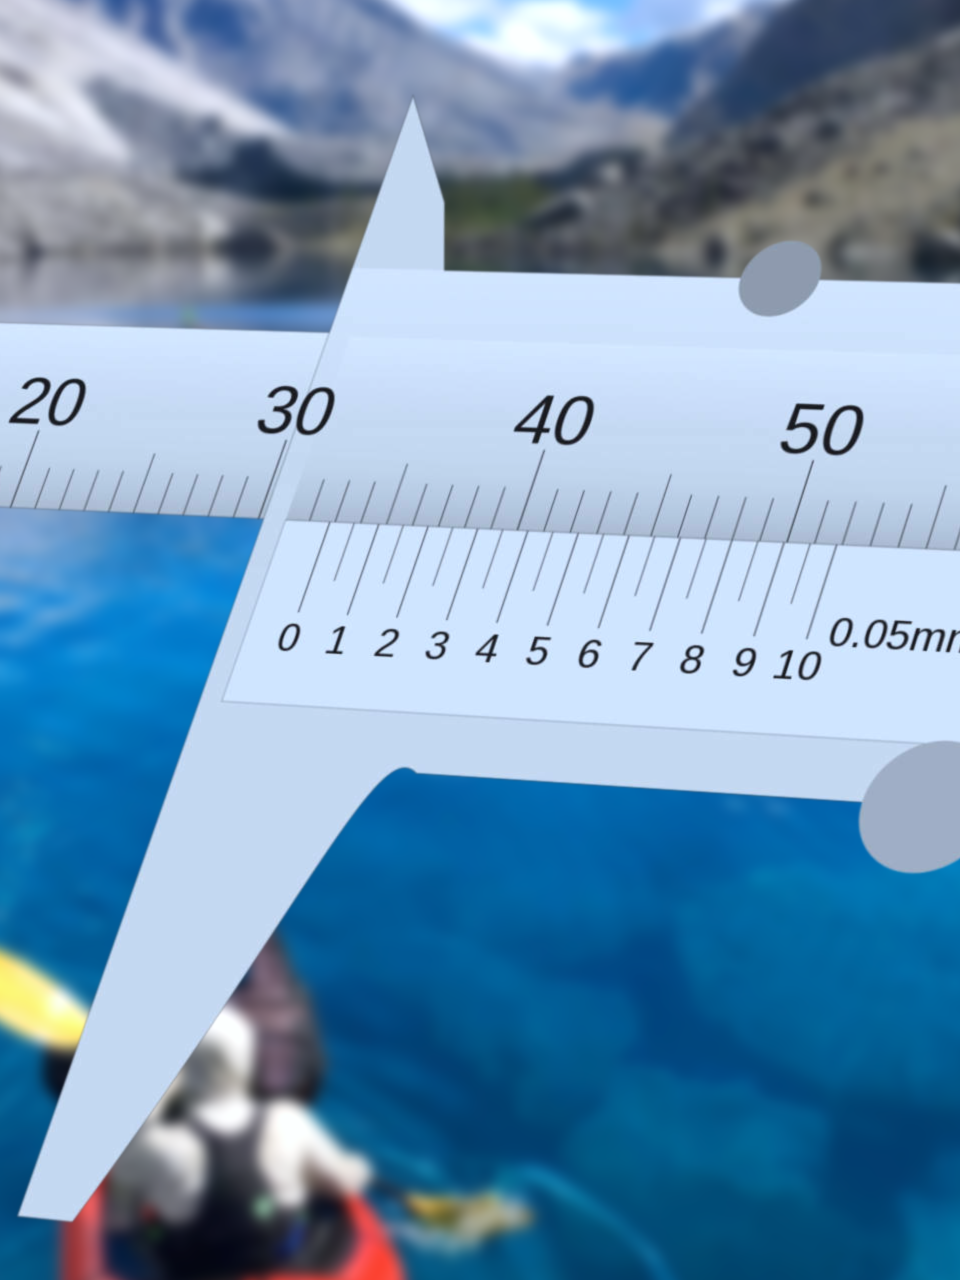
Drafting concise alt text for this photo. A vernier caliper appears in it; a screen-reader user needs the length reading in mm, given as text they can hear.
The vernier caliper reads 32.8 mm
